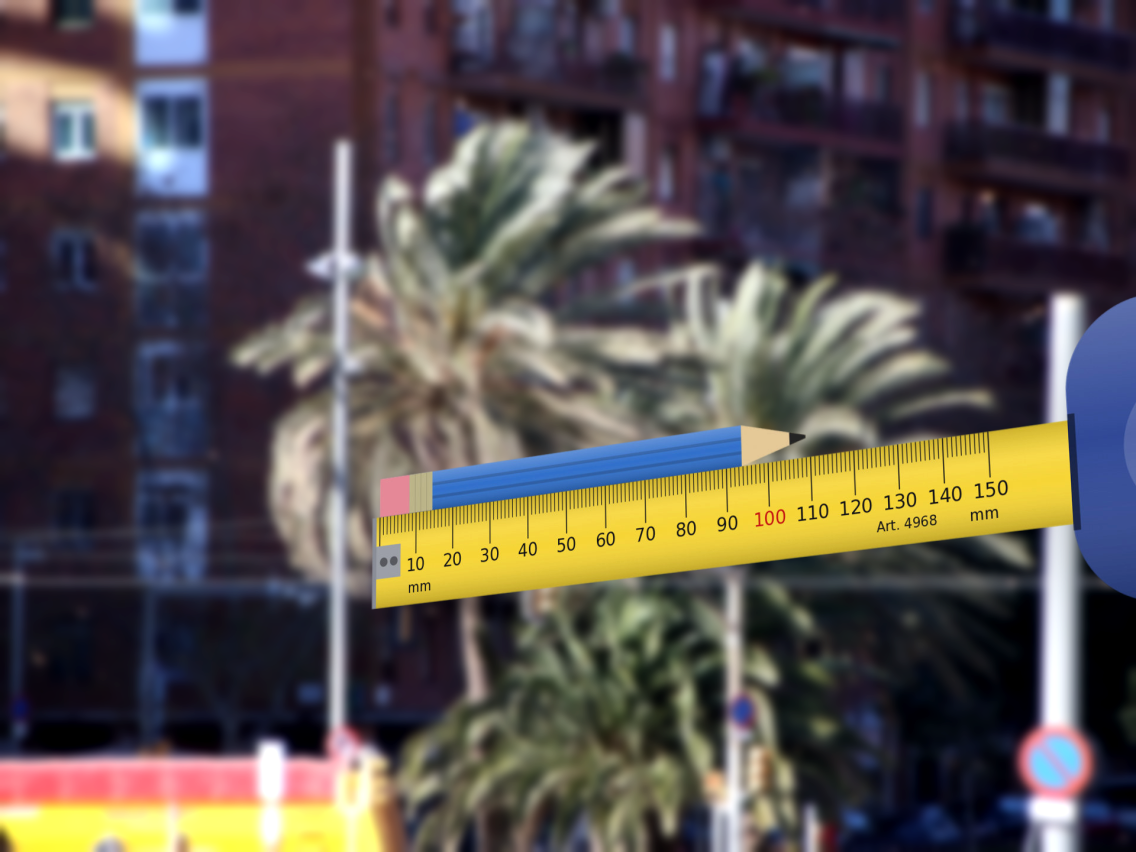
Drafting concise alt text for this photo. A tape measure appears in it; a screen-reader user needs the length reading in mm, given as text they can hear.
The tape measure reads 109 mm
